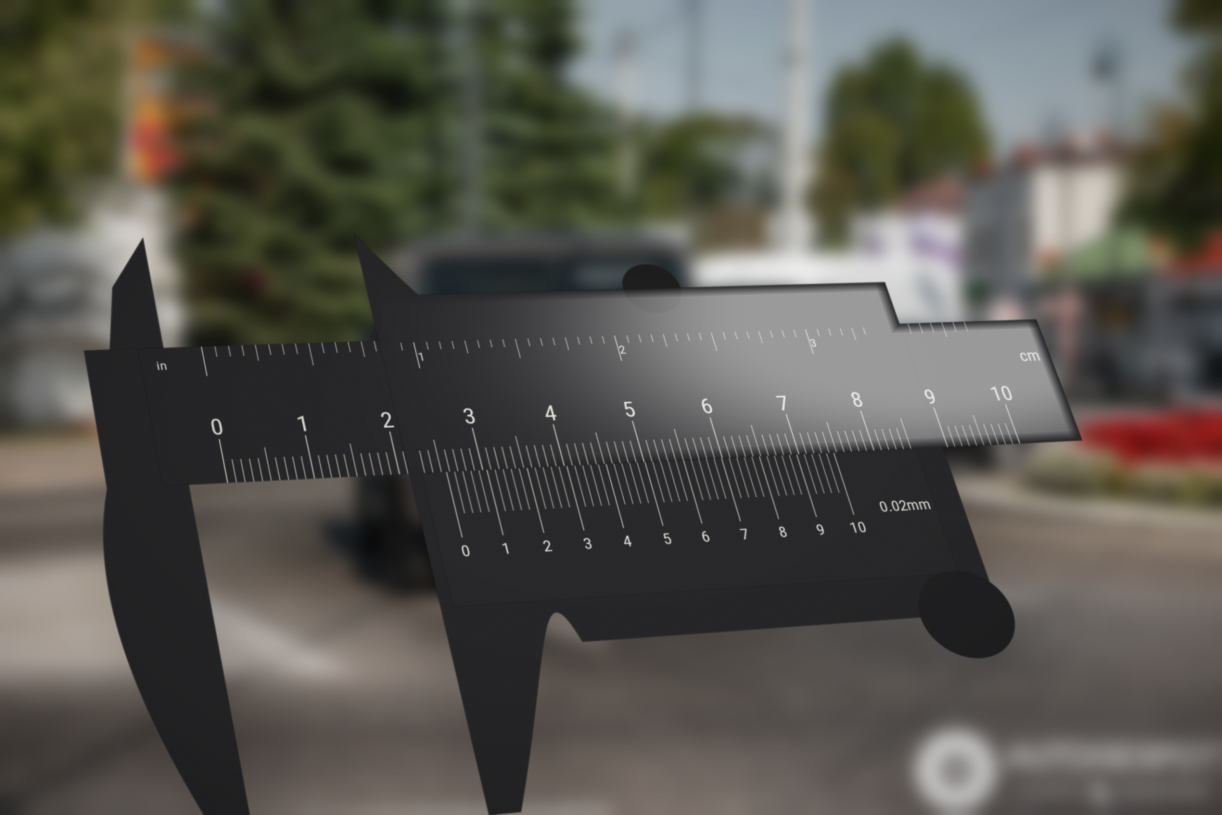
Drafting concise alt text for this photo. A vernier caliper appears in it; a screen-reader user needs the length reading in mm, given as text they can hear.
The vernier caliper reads 25.6 mm
